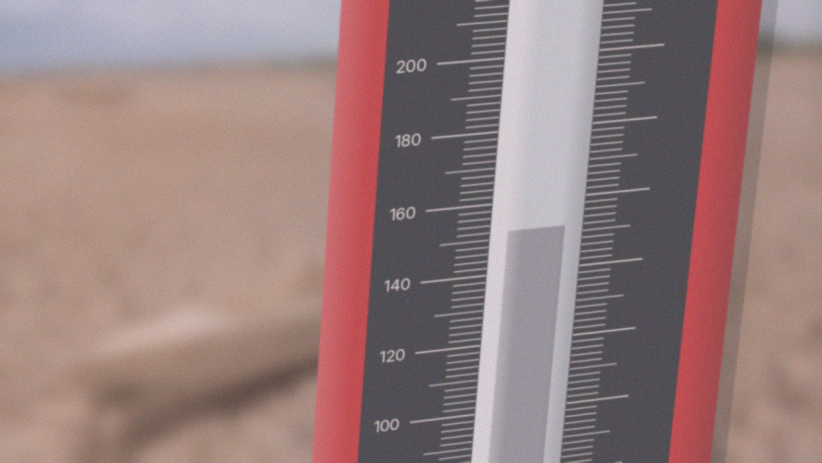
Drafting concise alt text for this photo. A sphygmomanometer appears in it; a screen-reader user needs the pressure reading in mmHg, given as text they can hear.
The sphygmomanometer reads 152 mmHg
